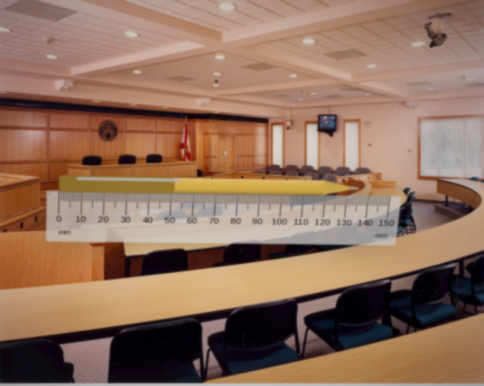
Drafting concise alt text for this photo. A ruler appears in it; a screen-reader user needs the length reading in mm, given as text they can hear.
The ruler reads 135 mm
